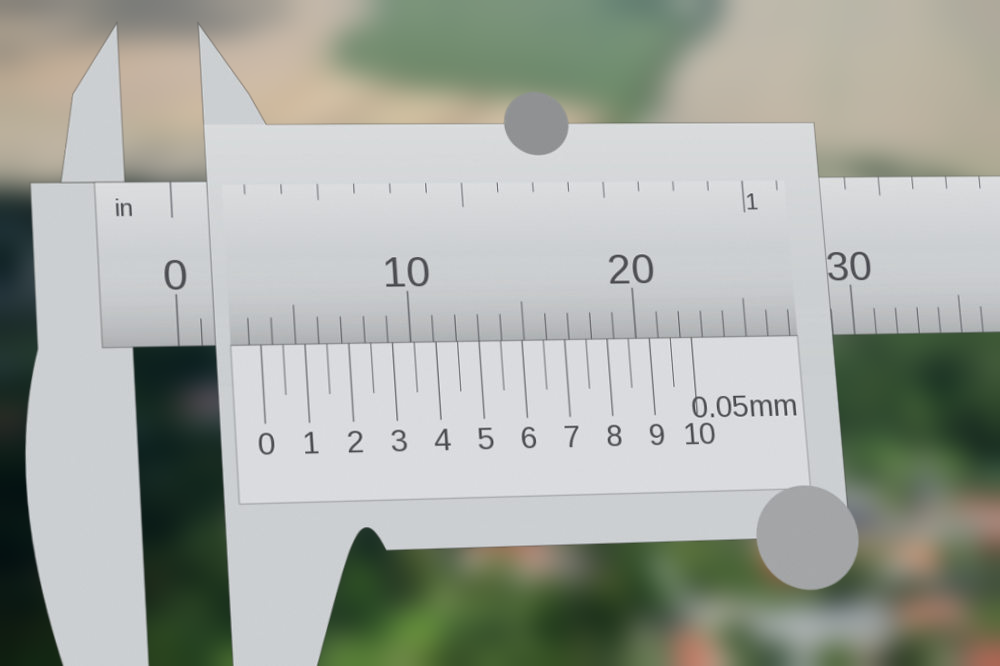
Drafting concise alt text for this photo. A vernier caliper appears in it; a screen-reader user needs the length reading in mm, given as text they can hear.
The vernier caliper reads 3.5 mm
